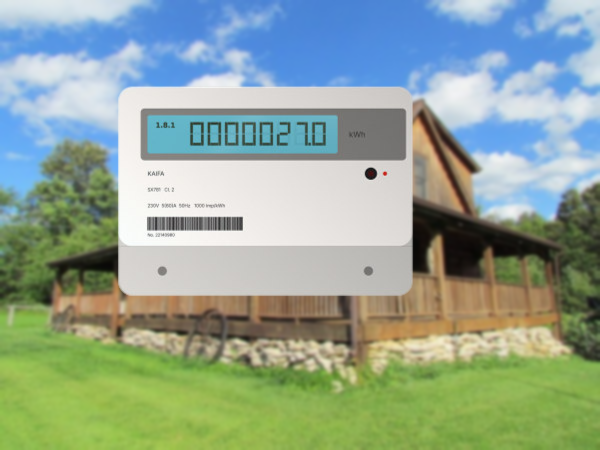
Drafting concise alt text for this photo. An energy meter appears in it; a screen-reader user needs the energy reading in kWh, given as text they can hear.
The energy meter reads 27.0 kWh
